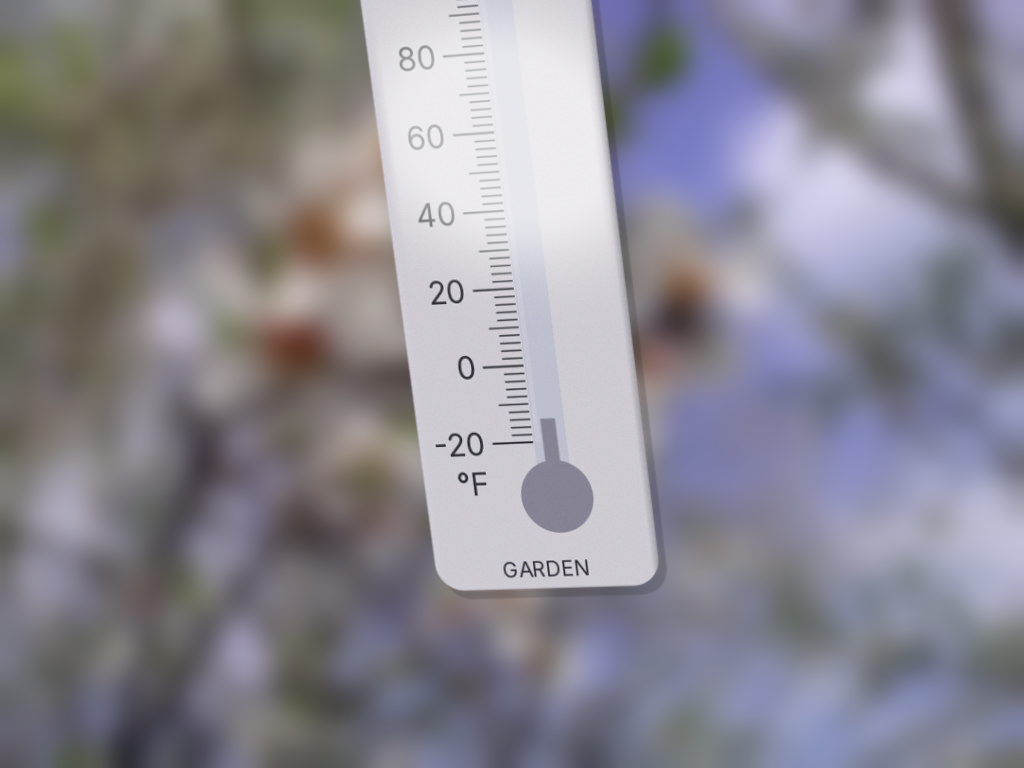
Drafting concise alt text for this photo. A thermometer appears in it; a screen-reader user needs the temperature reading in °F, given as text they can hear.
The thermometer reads -14 °F
